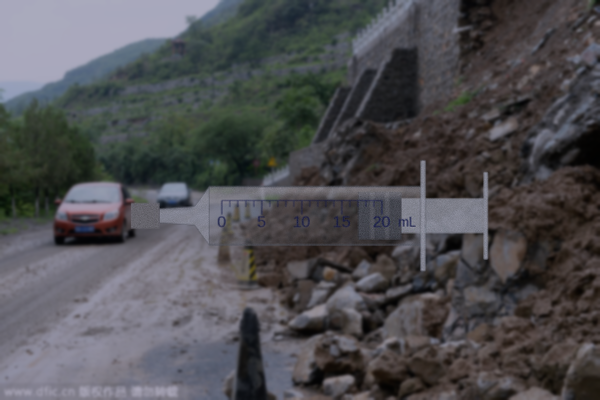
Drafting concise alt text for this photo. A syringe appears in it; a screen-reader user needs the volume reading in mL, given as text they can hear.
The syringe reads 17 mL
